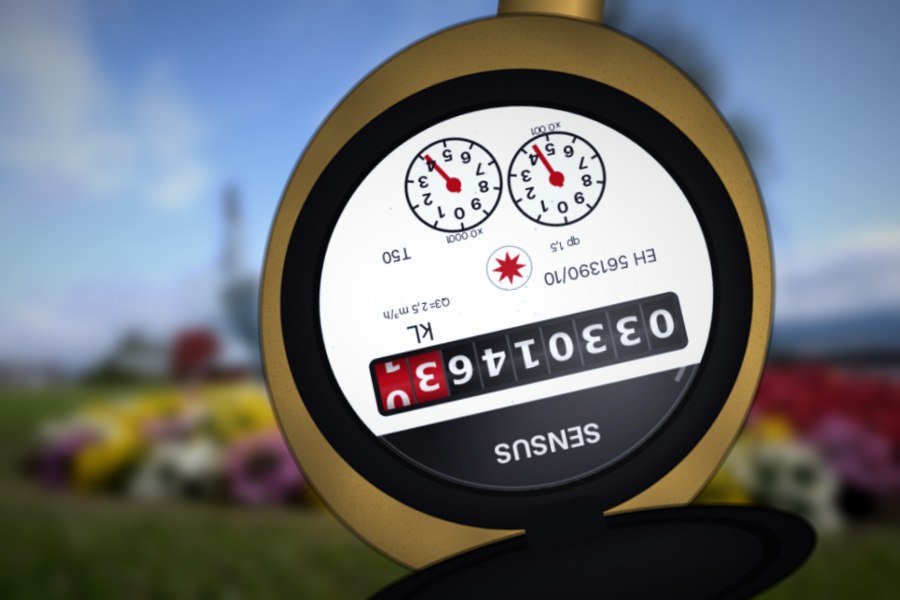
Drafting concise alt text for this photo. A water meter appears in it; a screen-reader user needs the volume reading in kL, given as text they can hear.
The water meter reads 330146.3044 kL
